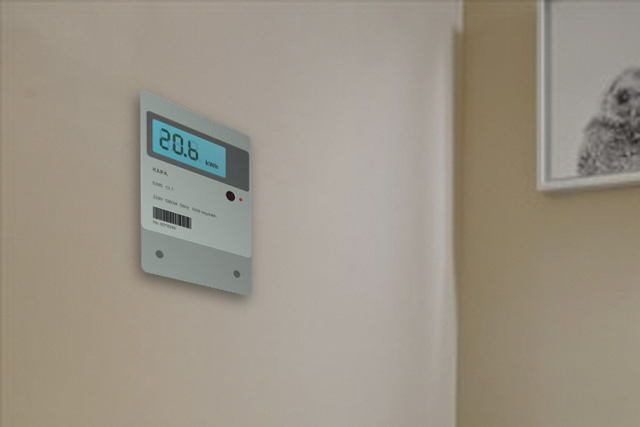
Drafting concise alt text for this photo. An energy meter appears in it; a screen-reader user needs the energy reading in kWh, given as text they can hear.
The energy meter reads 20.6 kWh
